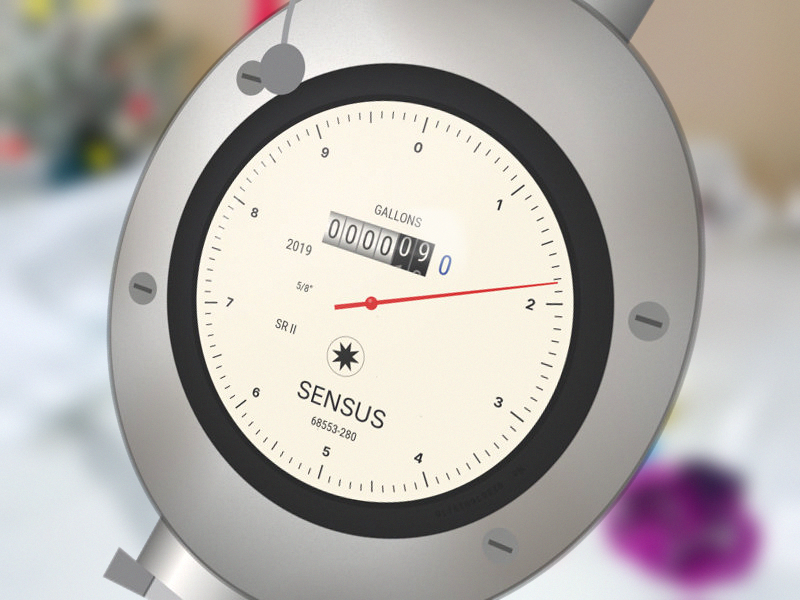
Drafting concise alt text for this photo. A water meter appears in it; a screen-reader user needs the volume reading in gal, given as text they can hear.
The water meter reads 91.8 gal
